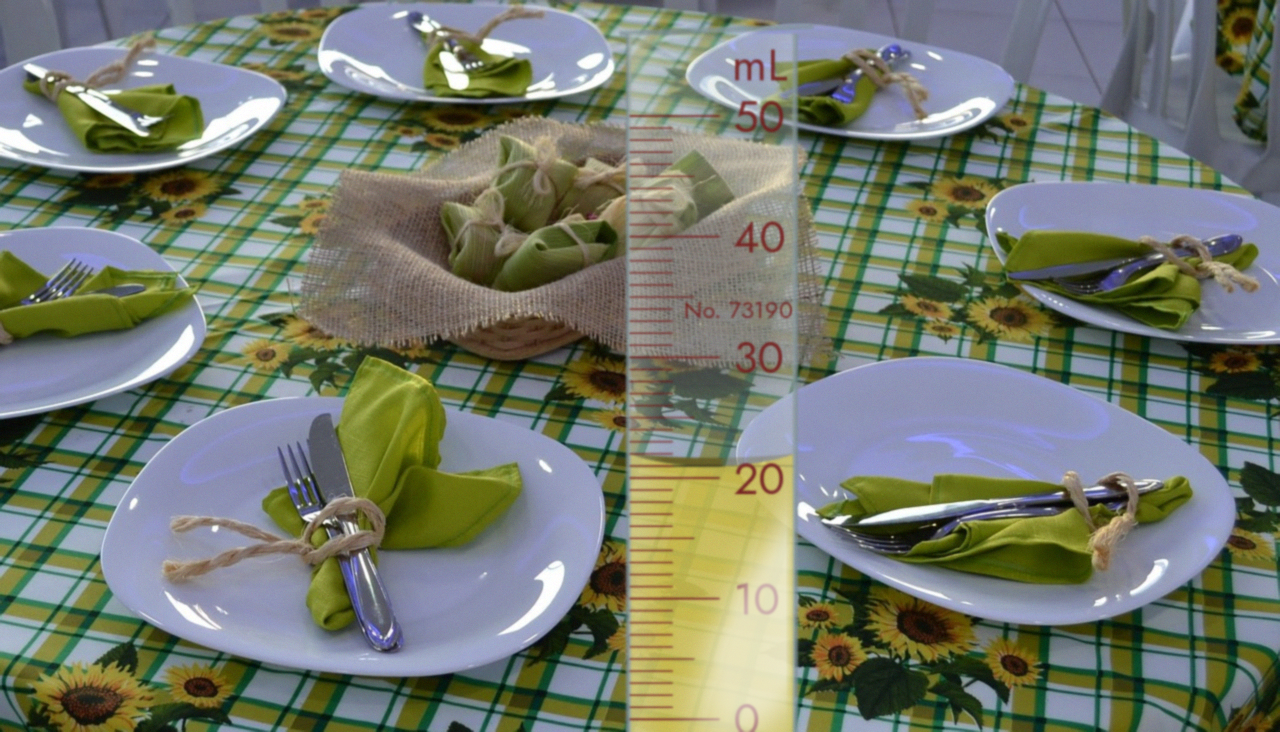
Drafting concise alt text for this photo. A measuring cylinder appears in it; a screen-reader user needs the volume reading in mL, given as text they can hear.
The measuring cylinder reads 21 mL
